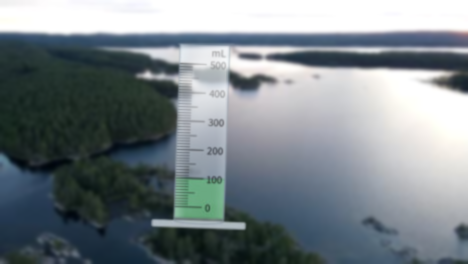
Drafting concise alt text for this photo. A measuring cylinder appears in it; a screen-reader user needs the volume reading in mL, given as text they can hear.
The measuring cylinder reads 100 mL
